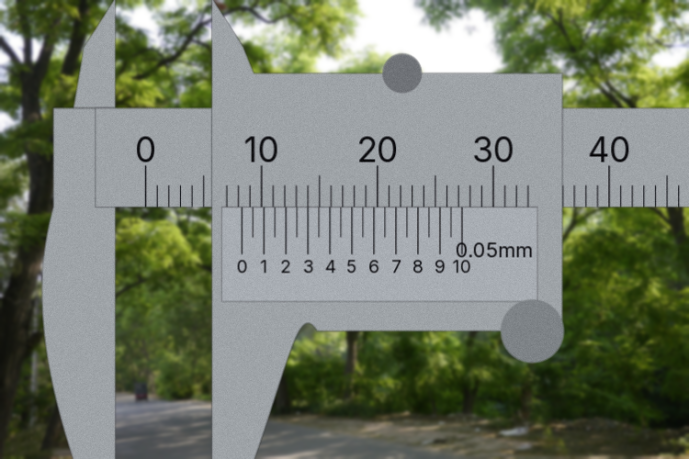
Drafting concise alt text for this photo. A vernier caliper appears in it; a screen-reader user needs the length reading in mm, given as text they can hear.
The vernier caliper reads 8.3 mm
